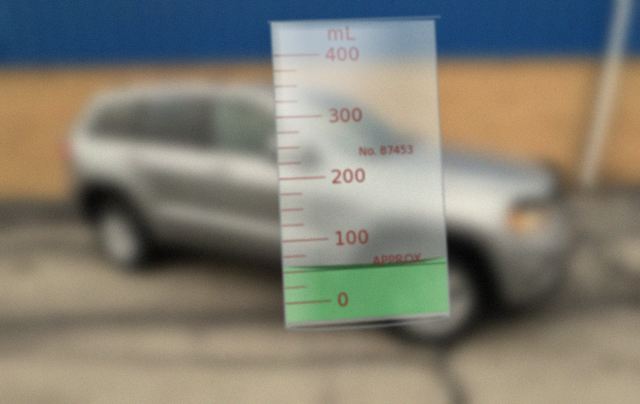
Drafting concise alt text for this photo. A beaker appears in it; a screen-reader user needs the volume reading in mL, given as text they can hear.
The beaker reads 50 mL
